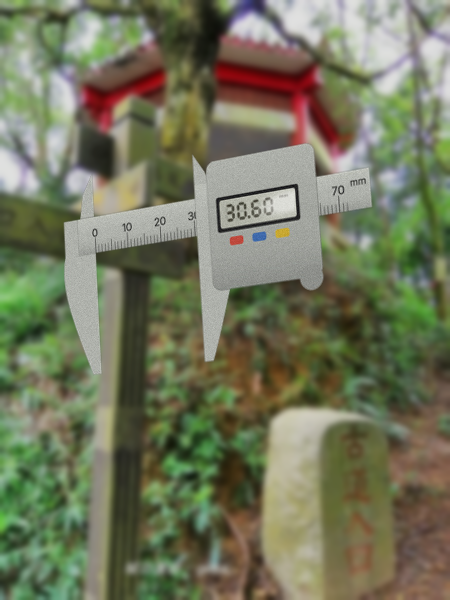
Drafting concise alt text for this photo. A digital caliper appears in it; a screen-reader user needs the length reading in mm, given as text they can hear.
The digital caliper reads 30.60 mm
